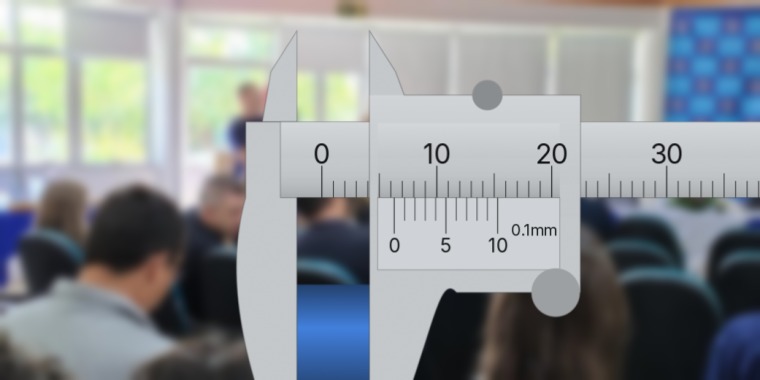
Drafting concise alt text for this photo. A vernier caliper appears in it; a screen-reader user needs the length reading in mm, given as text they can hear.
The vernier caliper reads 6.3 mm
